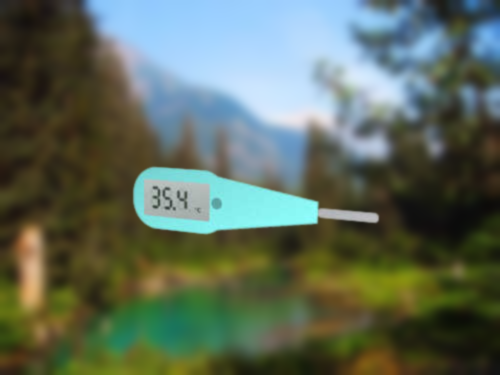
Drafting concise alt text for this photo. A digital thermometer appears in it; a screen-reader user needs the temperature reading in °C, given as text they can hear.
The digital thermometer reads 35.4 °C
